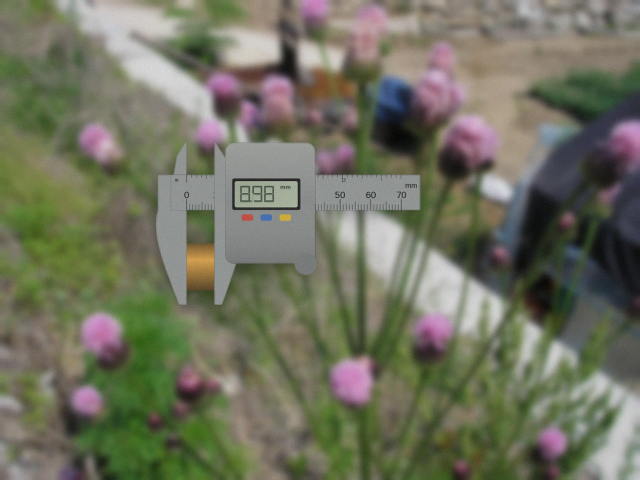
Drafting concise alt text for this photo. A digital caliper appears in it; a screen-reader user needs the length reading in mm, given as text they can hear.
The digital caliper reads 8.98 mm
